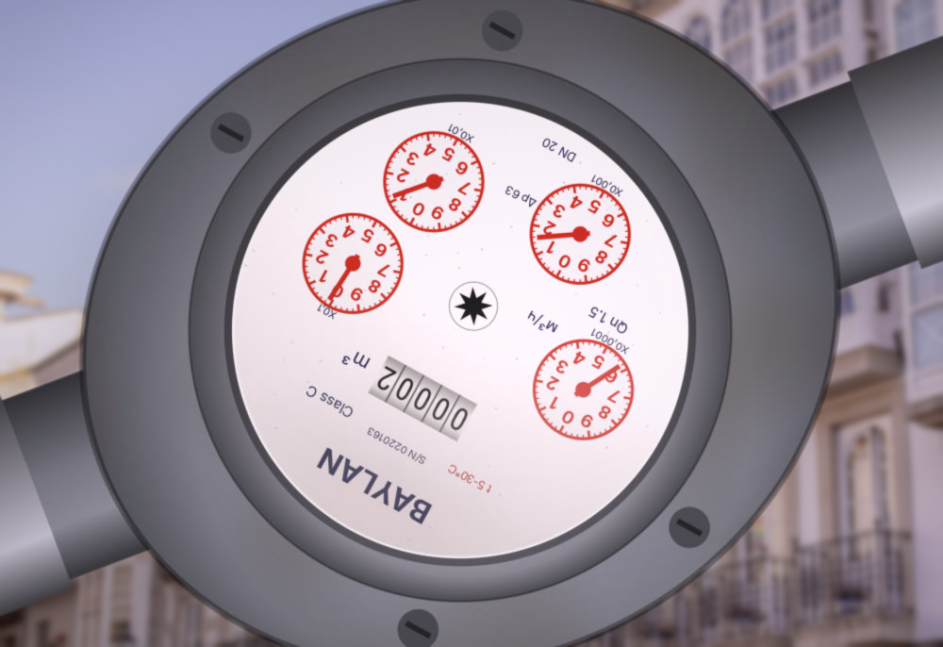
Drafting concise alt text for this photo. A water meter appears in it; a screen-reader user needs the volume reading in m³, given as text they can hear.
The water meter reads 2.0115 m³
